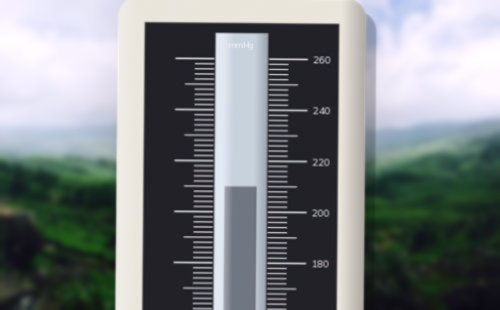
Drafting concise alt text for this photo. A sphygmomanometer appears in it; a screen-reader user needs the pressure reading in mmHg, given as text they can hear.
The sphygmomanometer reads 210 mmHg
